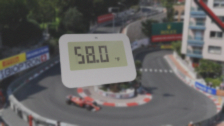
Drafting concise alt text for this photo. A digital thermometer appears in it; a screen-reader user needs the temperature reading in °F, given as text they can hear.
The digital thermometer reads 58.0 °F
